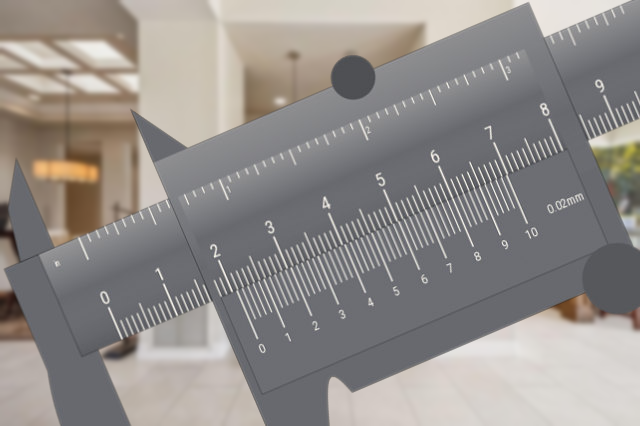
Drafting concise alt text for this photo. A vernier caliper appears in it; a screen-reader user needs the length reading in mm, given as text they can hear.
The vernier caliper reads 20.8 mm
